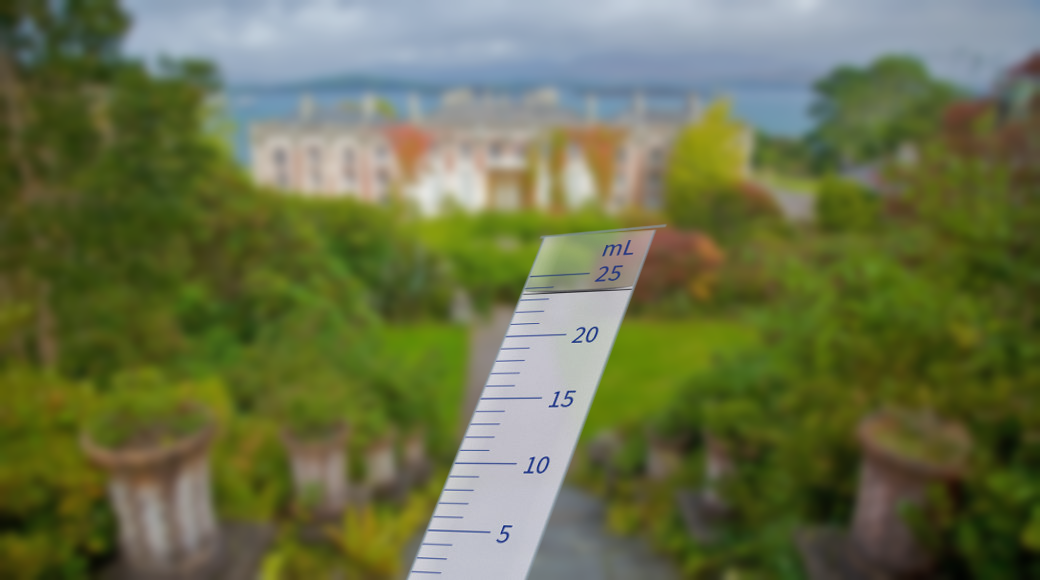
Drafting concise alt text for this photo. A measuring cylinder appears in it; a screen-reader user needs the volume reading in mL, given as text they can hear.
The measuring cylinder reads 23.5 mL
